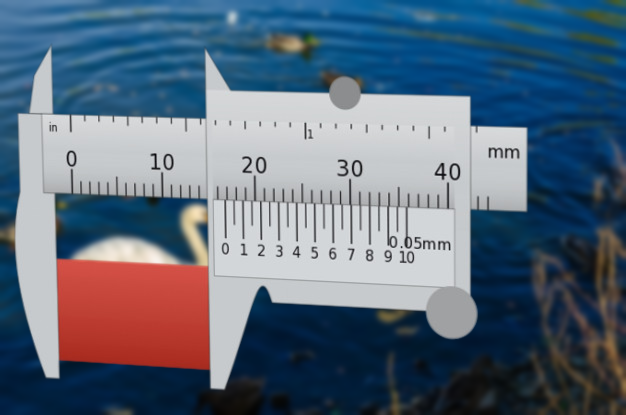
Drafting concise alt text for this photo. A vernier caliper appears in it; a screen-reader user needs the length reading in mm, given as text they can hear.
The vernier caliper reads 16.8 mm
